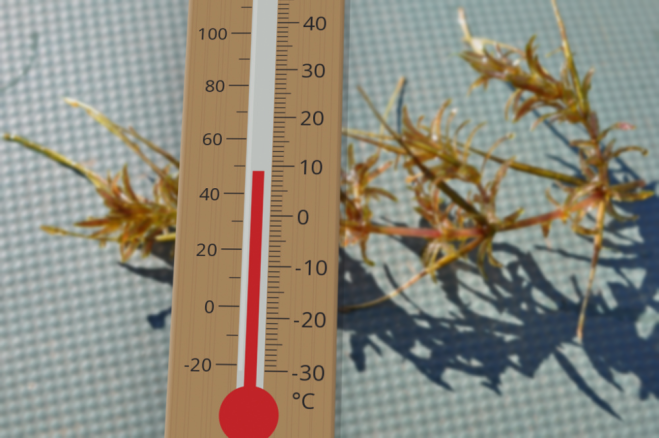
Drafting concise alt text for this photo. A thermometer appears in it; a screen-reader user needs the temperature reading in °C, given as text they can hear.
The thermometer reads 9 °C
